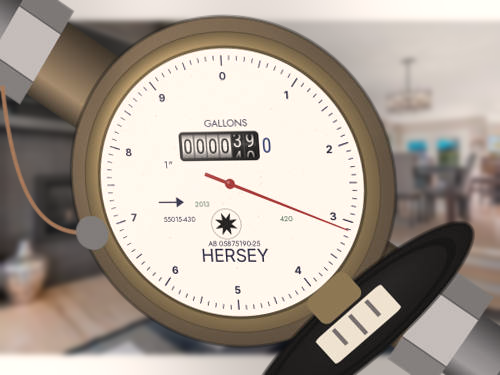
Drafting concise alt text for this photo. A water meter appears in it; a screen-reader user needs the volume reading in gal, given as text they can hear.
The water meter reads 393.1 gal
